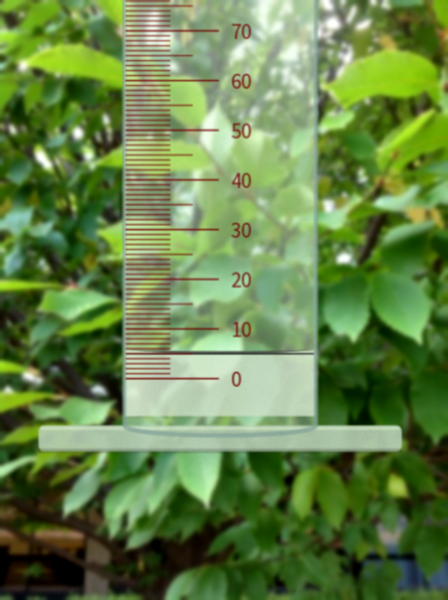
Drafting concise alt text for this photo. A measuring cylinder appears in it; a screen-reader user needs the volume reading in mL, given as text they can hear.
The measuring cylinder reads 5 mL
